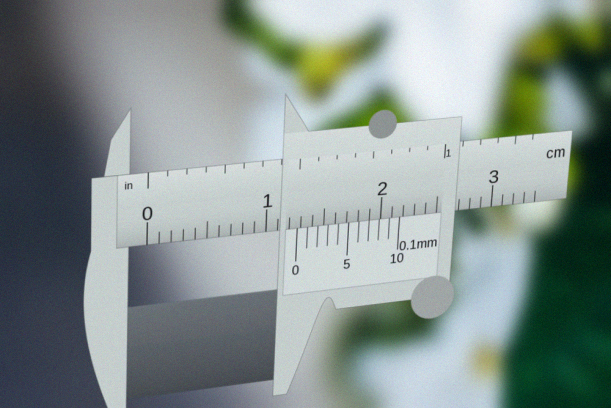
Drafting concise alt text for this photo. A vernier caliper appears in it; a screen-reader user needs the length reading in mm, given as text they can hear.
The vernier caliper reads 12.7 mm
